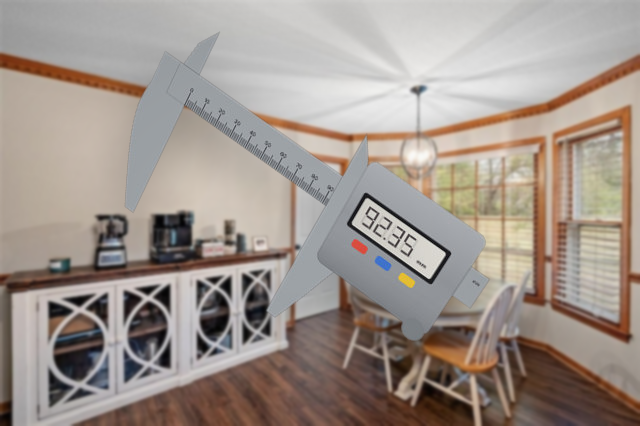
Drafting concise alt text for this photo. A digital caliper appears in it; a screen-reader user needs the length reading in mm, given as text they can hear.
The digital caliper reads 92.35 mm
